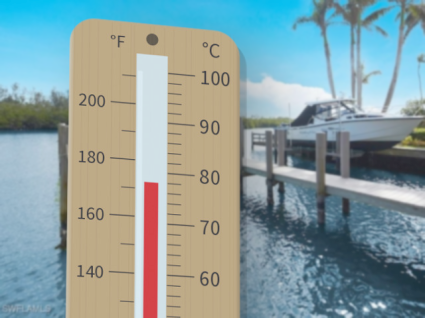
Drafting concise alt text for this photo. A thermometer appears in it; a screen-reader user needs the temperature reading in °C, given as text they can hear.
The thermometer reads 78 °C
